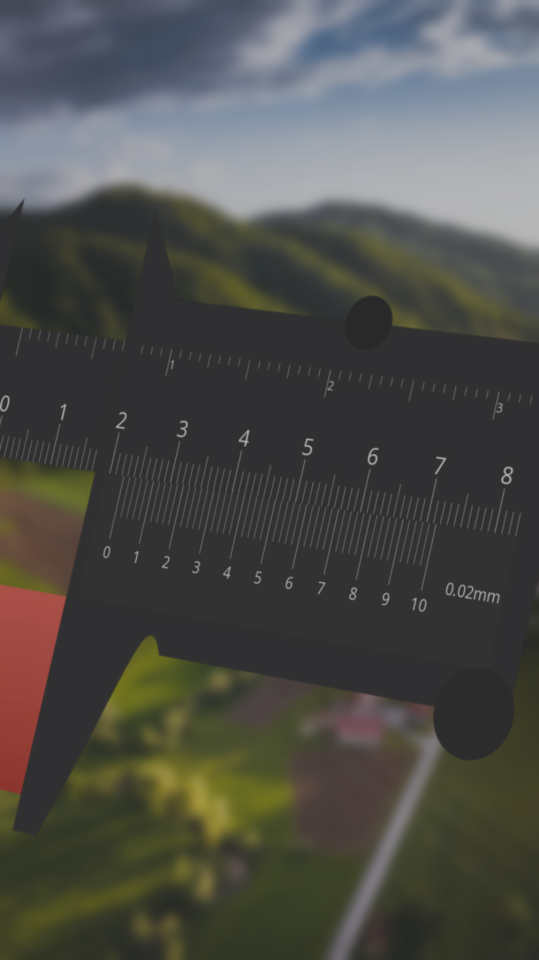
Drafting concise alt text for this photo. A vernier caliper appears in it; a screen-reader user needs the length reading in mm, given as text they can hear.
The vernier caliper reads 22.4 mm
